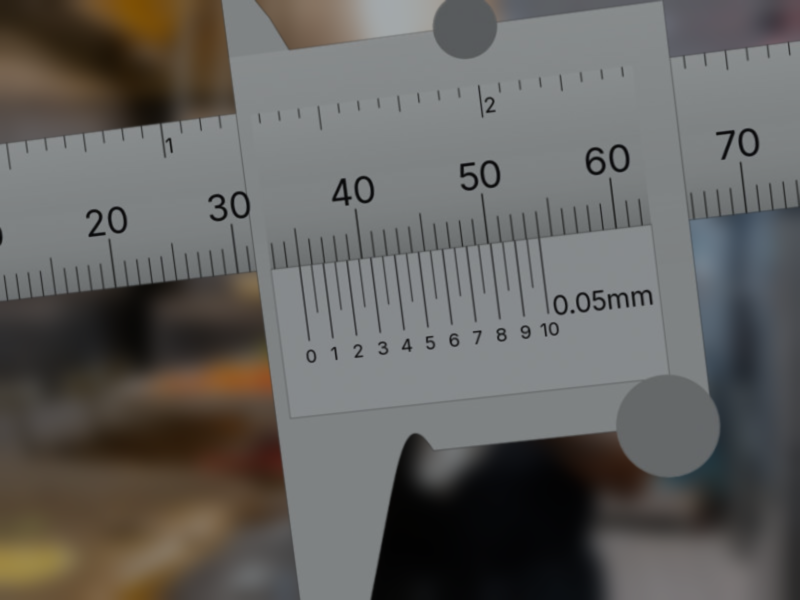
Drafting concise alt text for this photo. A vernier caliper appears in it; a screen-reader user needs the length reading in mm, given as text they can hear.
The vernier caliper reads 35.0 mm
